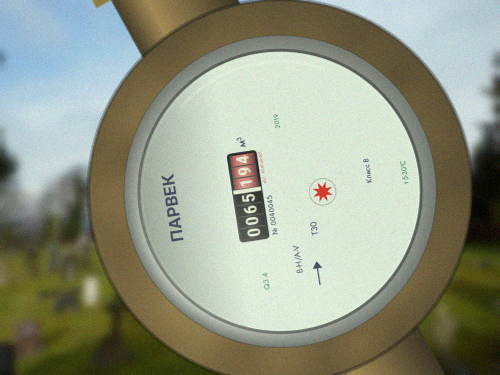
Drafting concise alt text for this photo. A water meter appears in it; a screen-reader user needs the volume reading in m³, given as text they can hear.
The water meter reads 65.194 m³
